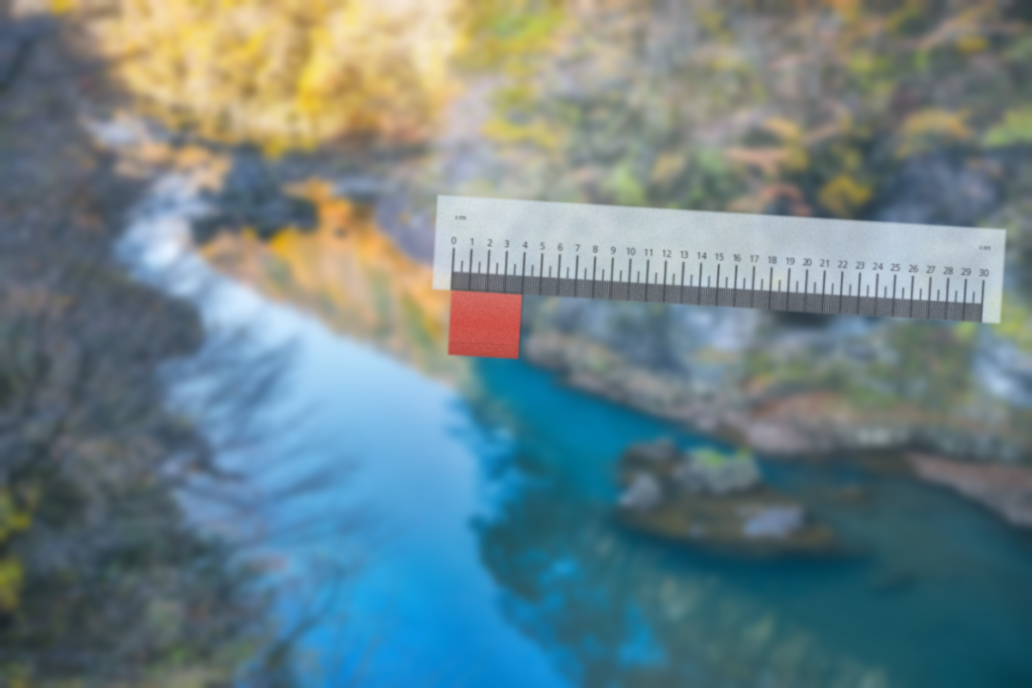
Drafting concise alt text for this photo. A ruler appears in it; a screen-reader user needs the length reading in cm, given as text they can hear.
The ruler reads 4 cm
